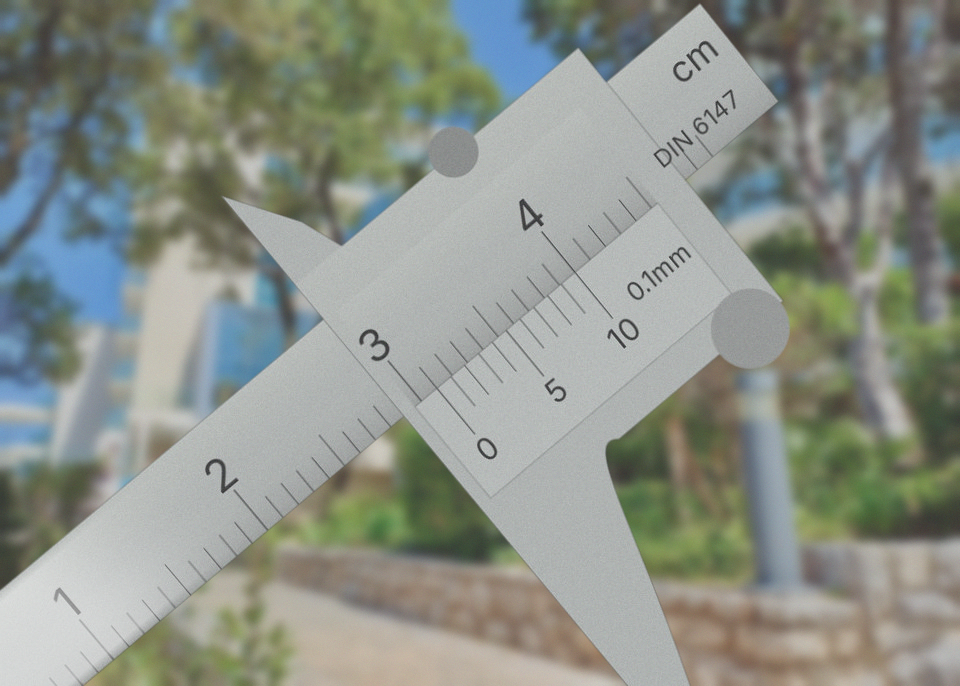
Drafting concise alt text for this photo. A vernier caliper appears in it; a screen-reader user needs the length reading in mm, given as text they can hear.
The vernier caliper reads 31.0 mm
